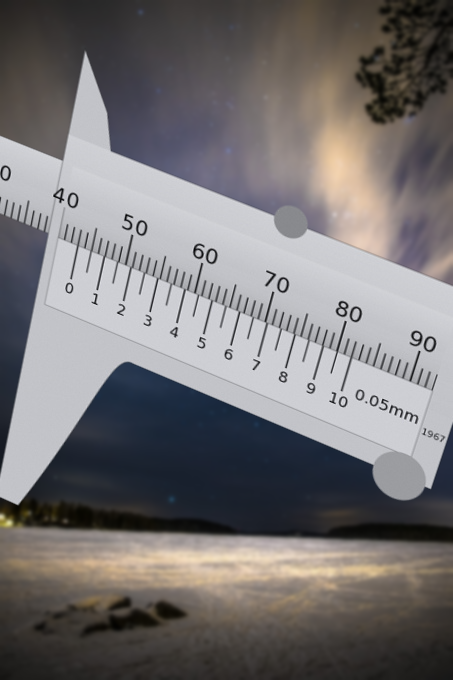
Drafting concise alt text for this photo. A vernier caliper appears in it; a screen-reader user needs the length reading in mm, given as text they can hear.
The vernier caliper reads 43.0 mm
